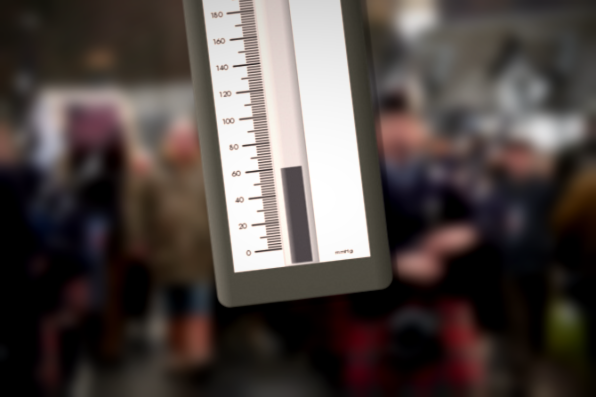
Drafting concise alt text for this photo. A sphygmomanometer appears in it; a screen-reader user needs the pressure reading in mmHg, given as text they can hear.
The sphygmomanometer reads 60 mmHg
